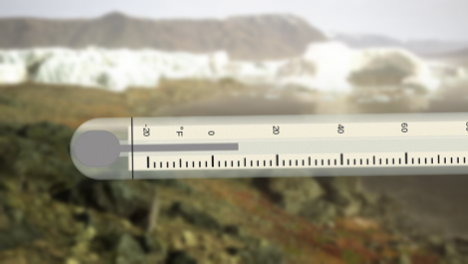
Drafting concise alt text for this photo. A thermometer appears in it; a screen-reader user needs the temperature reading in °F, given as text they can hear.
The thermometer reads 8 °F
